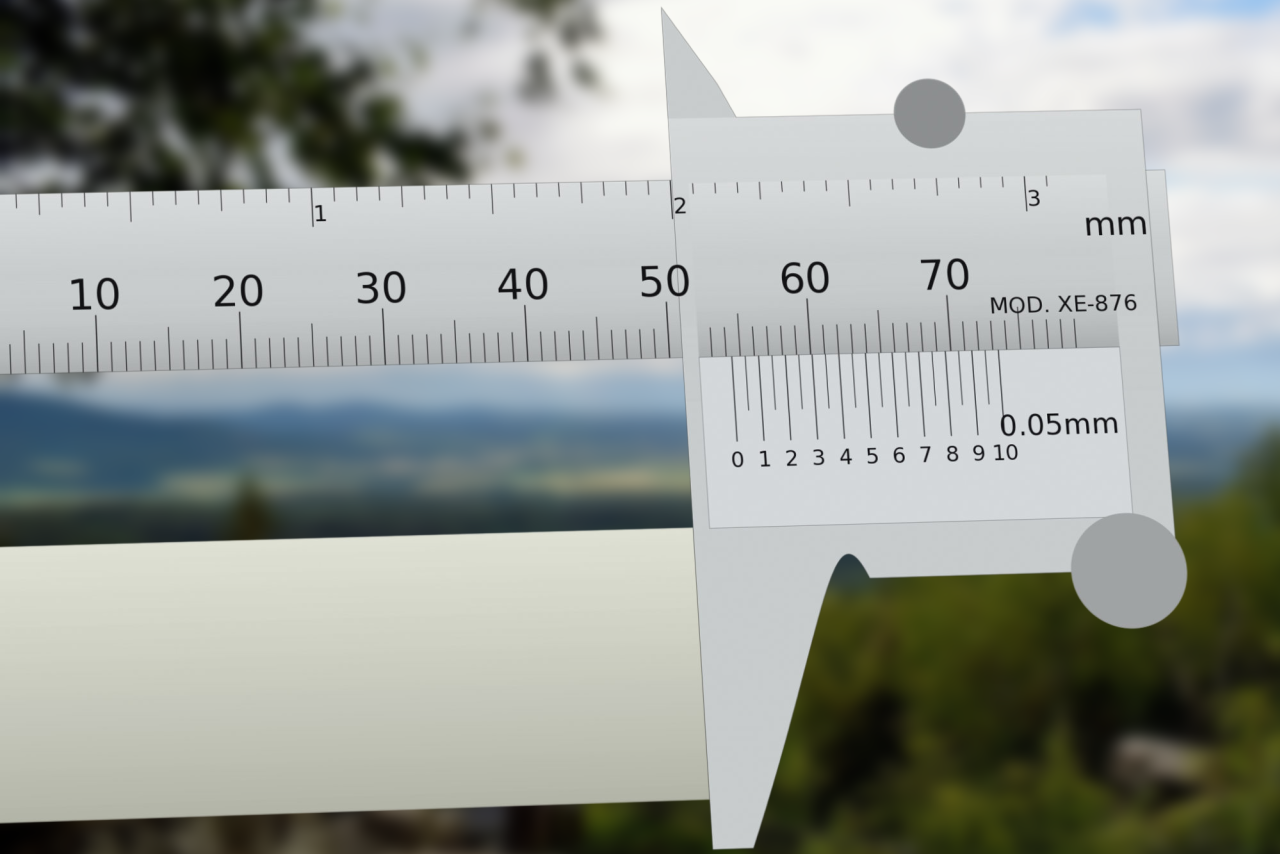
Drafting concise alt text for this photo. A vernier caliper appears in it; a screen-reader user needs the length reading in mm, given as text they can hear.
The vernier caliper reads 54.4 mm
